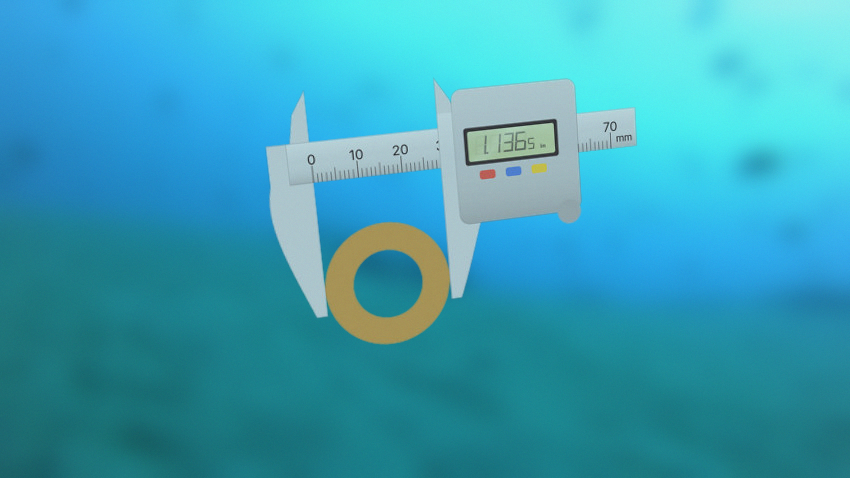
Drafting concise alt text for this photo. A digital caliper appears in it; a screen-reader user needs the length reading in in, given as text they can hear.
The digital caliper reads 1.1365 in
